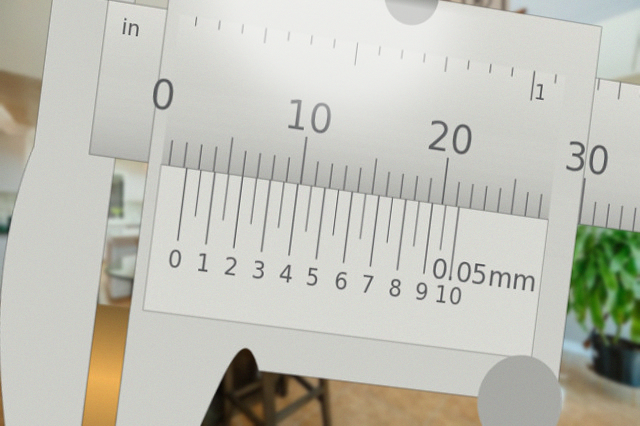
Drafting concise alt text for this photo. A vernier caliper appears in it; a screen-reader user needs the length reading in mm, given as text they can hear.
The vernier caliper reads 2.2 mm
